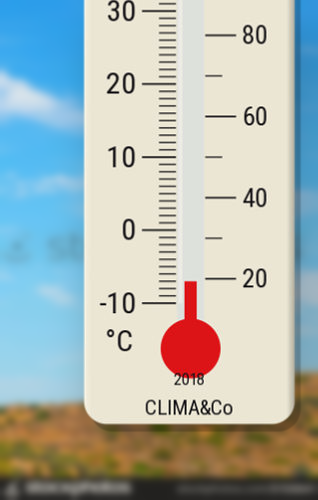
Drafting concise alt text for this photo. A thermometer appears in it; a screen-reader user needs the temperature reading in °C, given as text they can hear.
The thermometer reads -7 °C
